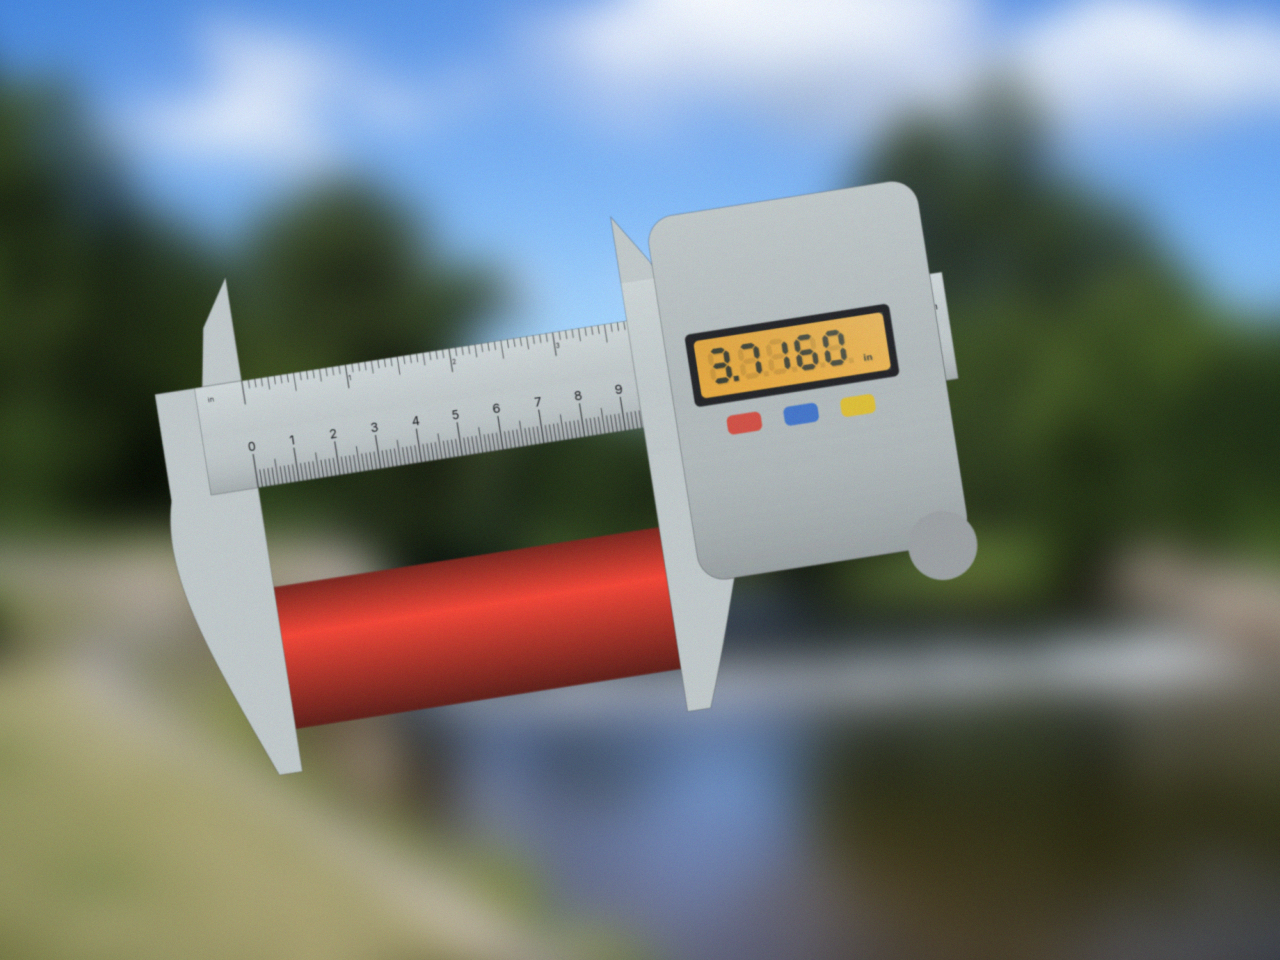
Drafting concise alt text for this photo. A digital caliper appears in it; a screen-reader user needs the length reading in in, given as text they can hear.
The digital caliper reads 3.7160 in
